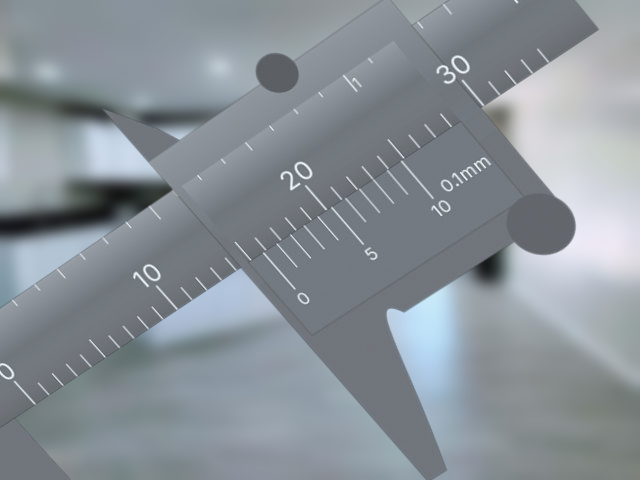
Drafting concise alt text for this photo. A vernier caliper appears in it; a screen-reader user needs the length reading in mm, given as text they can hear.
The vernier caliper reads 15.8 mm
